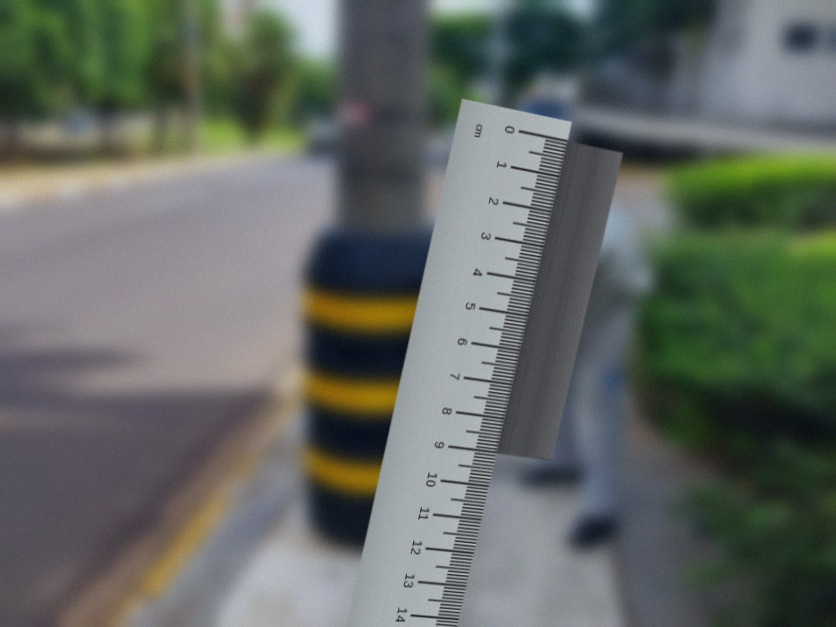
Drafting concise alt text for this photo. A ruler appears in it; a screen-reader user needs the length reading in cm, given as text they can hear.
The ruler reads 9 cm
